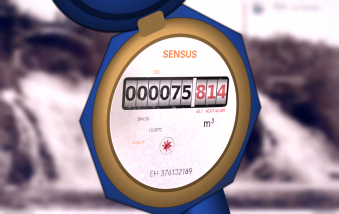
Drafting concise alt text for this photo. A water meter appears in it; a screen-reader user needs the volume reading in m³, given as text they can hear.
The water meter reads 75.814 m³
